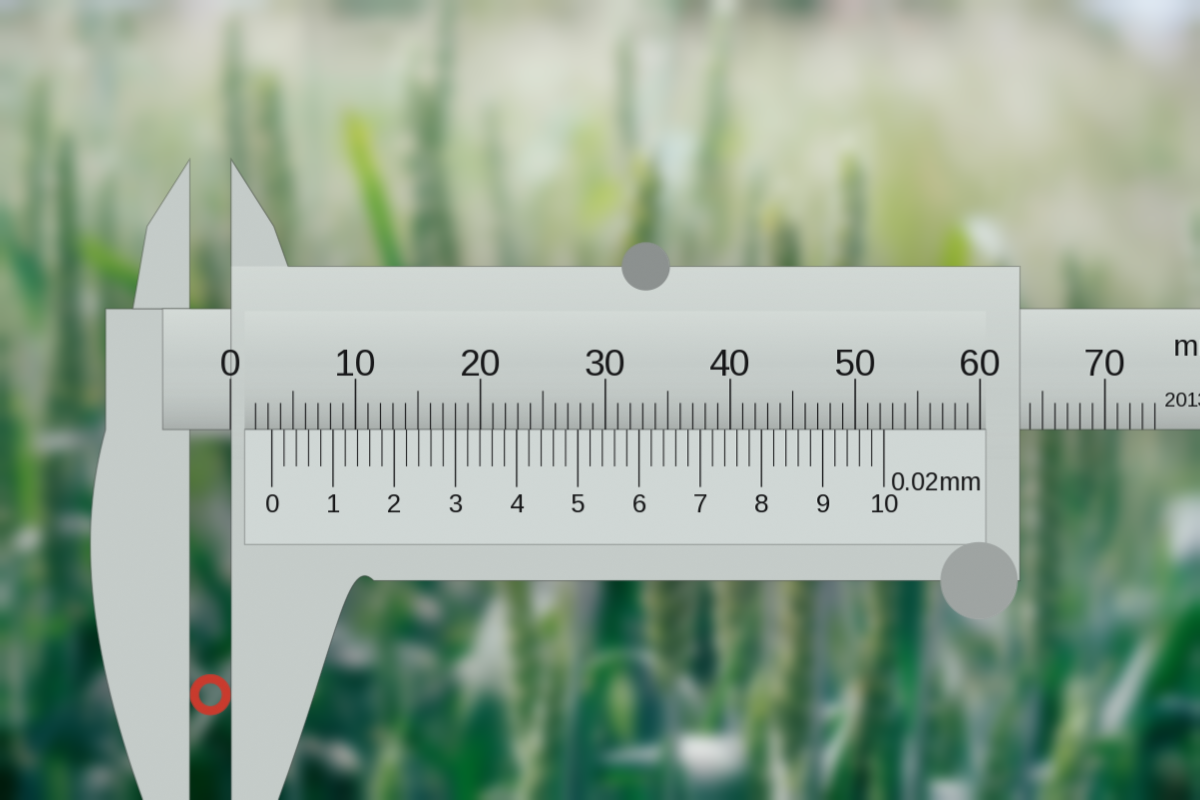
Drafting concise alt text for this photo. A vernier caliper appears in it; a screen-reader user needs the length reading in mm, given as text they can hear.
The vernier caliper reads 3.3 mm
